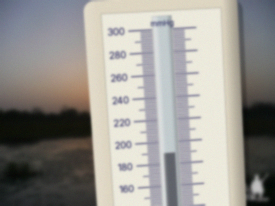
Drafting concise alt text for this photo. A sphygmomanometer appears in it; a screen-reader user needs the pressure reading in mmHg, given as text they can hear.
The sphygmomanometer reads 190 mmHg
